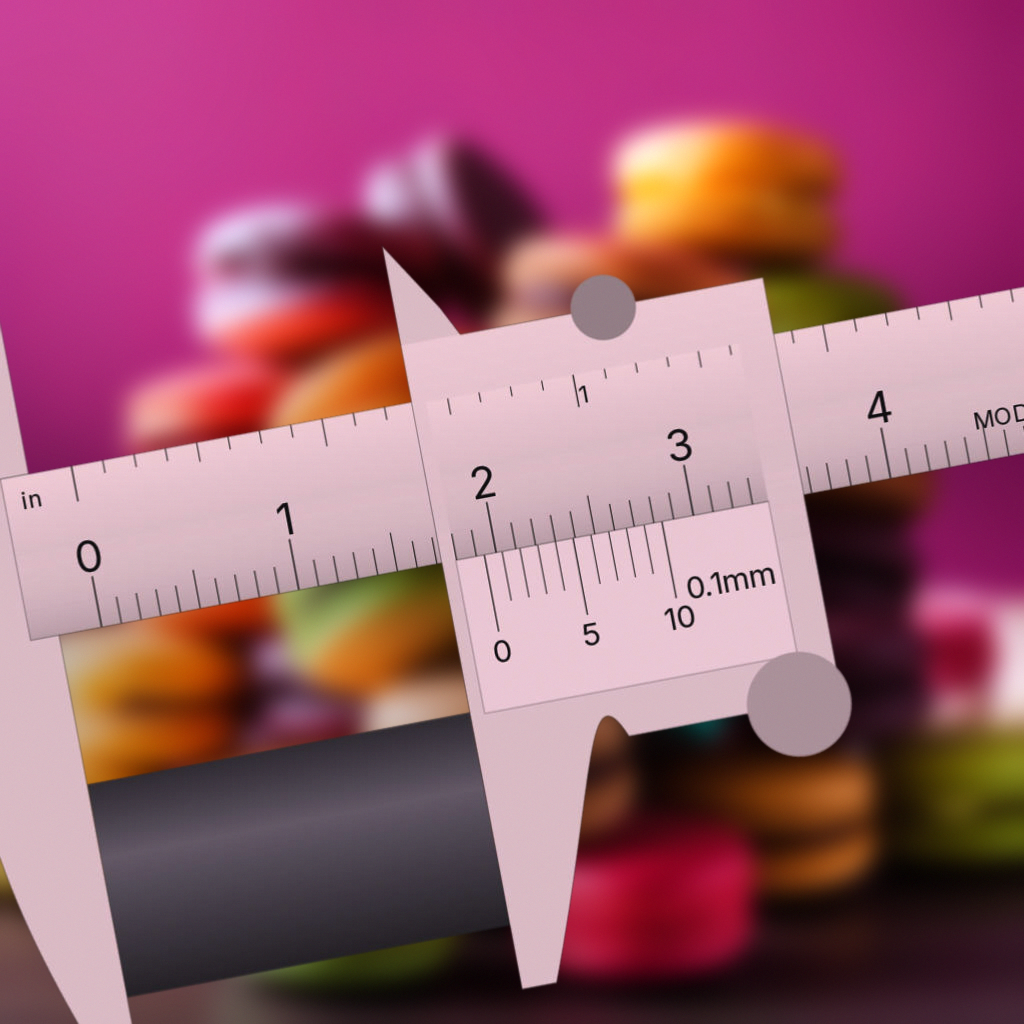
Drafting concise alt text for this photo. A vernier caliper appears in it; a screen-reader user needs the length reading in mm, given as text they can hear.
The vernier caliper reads 19.4 mm
